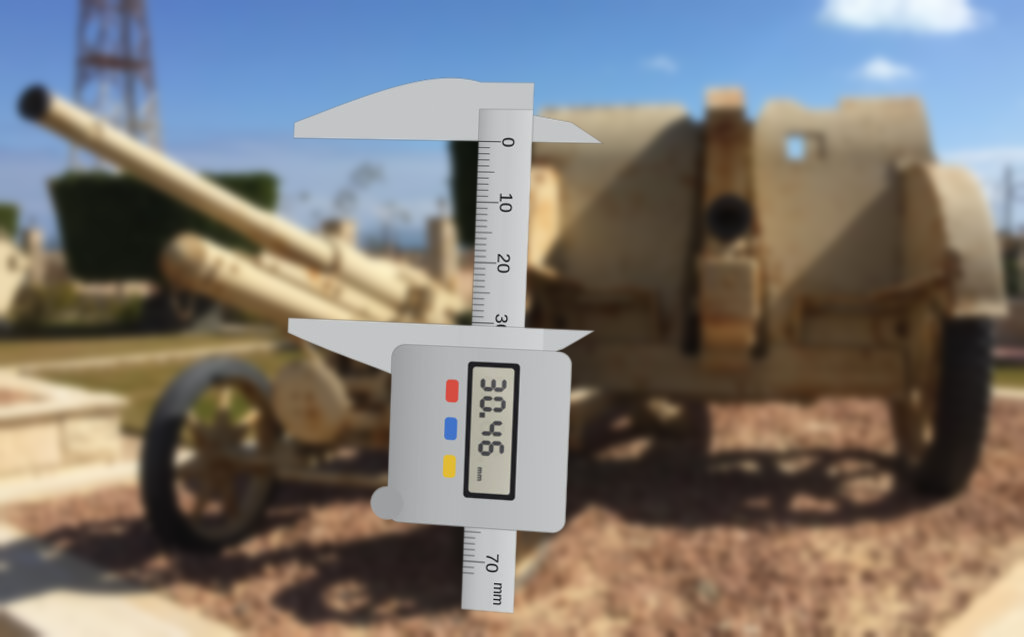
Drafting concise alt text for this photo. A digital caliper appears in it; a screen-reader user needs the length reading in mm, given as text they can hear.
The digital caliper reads 30.46 mm
